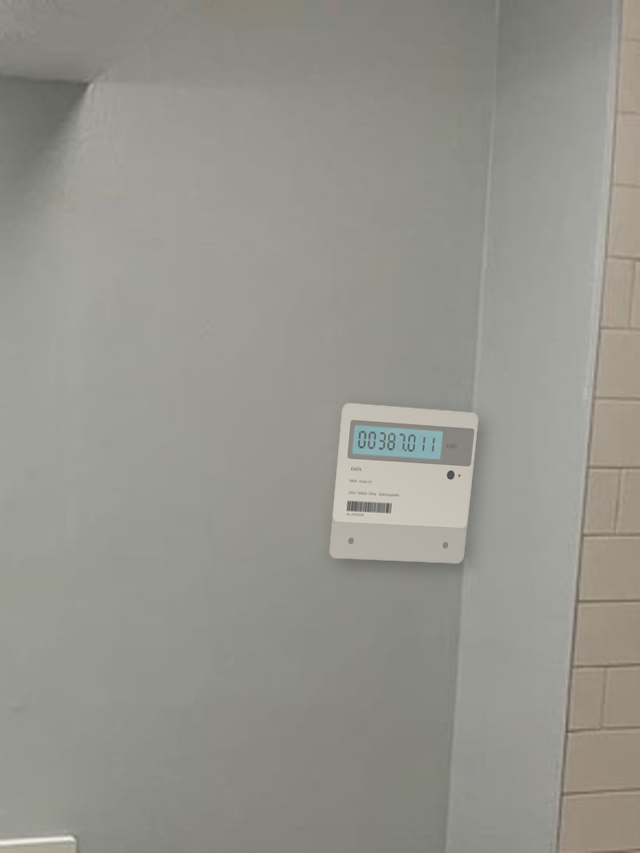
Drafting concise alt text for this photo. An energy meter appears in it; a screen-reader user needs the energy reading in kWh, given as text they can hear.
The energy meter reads 387.011 kWh
